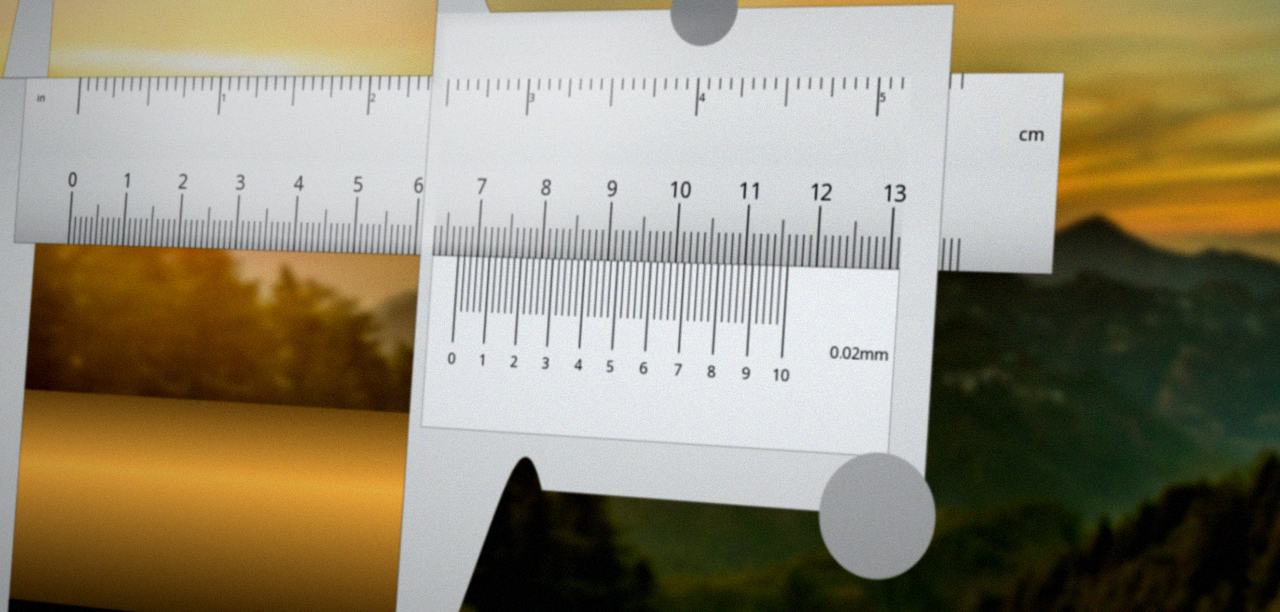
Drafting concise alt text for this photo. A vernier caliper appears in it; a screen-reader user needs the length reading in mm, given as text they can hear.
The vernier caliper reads 67.0 mm
